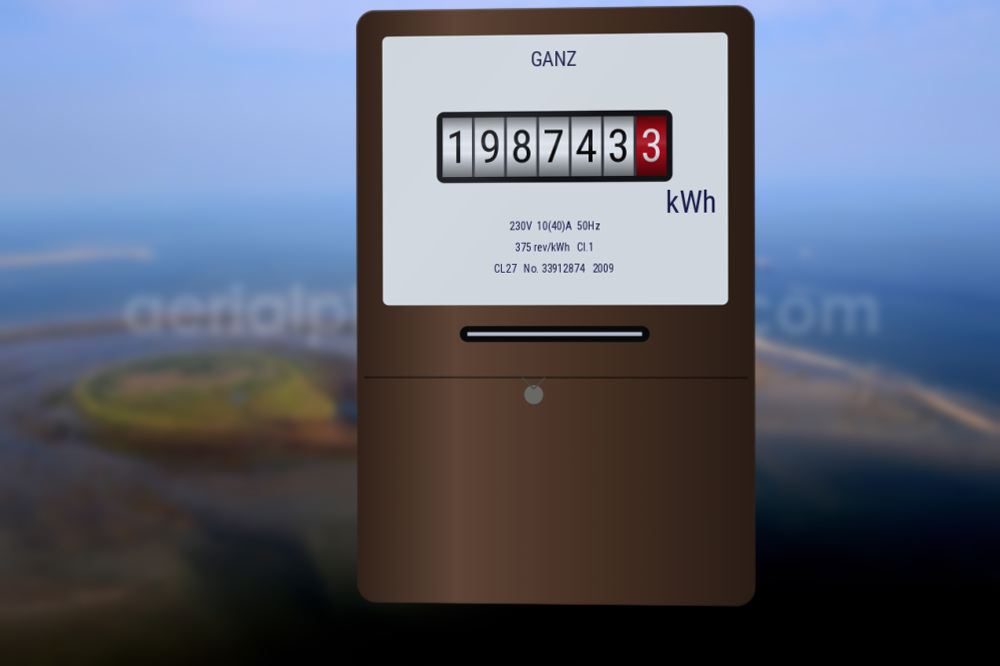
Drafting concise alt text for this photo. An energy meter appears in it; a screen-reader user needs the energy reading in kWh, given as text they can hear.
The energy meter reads 198743.3 kWh
